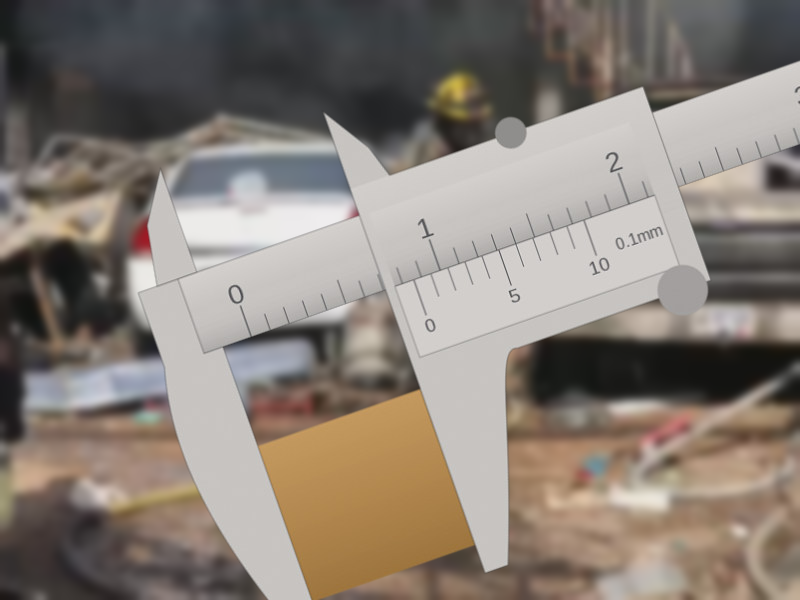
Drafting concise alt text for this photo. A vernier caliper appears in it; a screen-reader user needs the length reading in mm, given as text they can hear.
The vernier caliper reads 8.6 mm
